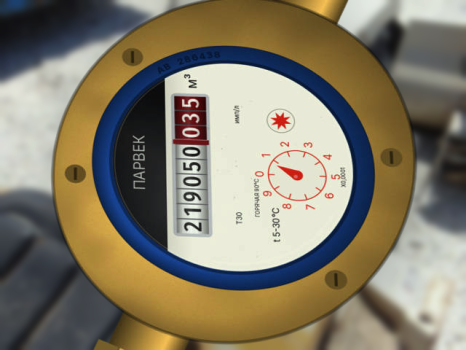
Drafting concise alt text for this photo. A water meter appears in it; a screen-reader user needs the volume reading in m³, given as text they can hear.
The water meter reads 219050.0350 m³
